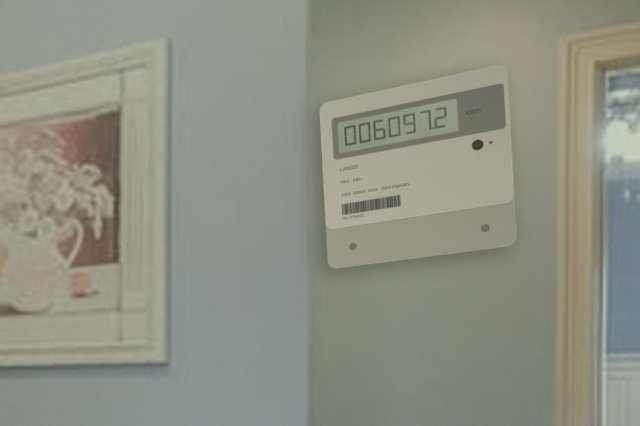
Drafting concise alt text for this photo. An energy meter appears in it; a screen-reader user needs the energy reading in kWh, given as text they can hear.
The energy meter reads 6097.2 kWh
